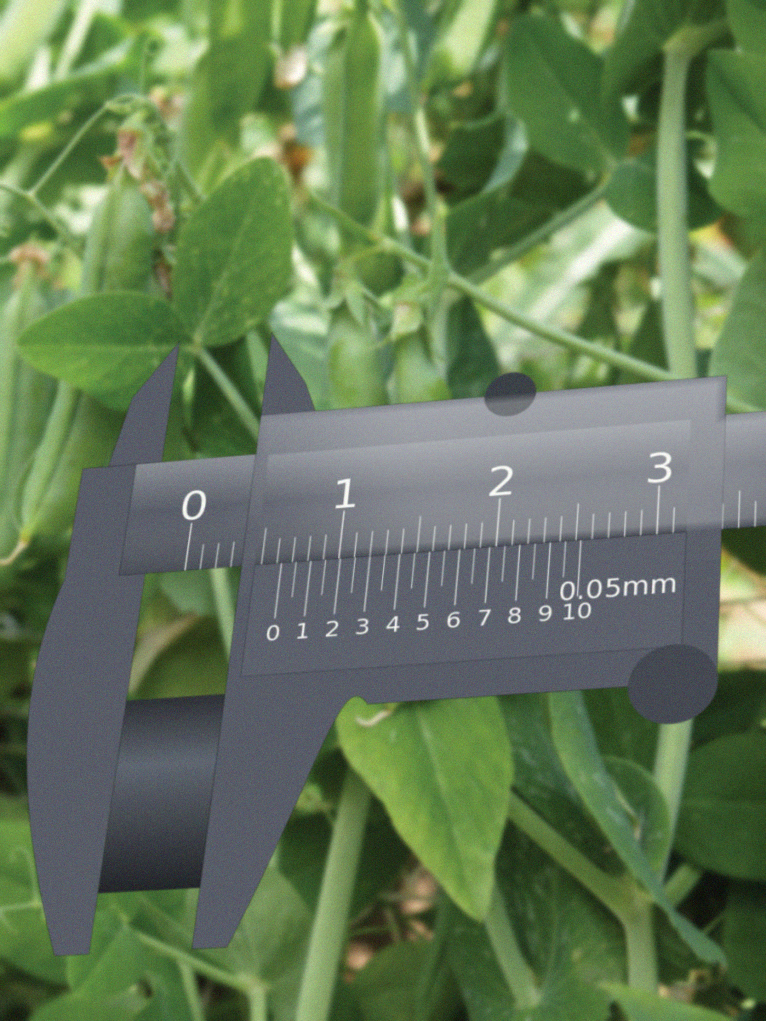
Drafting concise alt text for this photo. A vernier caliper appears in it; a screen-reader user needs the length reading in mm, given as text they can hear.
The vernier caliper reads 6.3 mm
